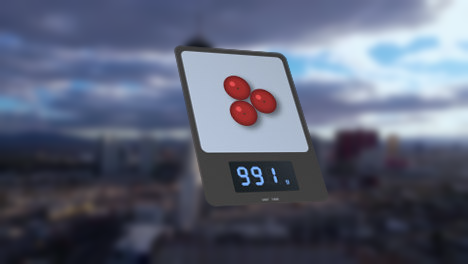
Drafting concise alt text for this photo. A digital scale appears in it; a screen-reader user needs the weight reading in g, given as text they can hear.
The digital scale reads 991 g
